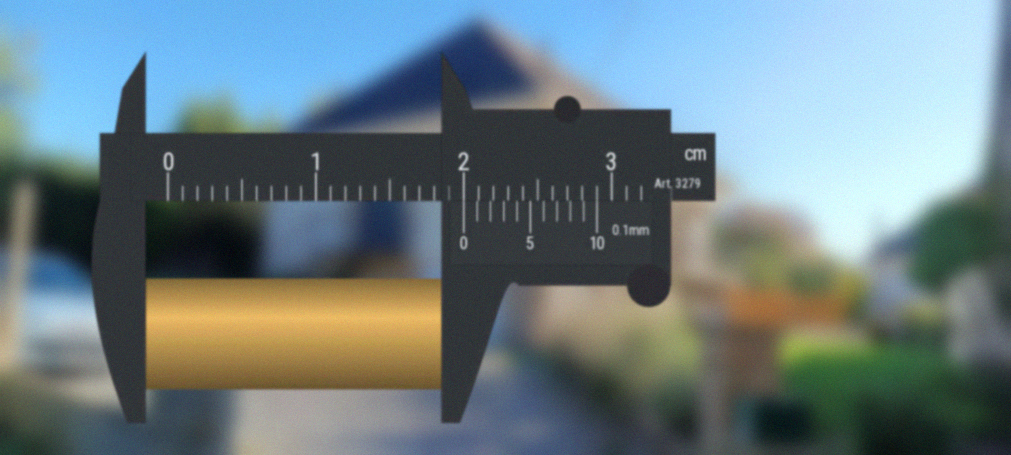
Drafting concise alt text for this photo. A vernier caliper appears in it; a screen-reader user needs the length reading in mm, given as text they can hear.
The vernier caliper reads 20.0 mm
